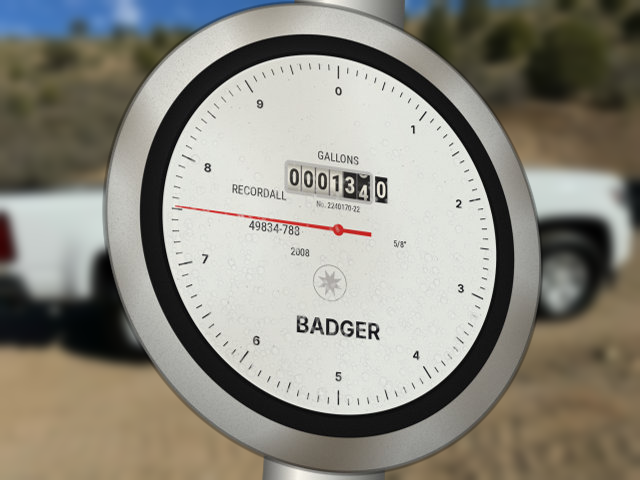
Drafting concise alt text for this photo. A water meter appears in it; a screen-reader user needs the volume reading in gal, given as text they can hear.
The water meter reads 1337.5 gal
